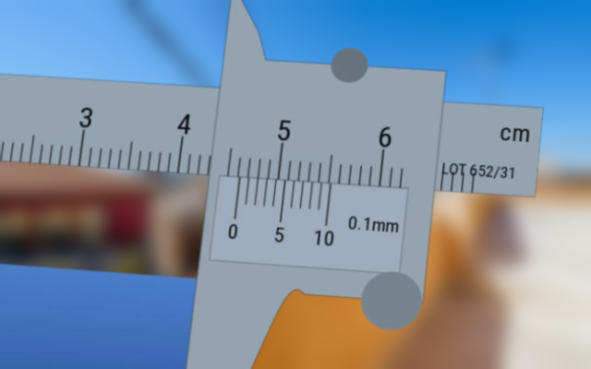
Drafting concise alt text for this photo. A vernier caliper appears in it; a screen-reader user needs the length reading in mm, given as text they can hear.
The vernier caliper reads 46.2 mm
